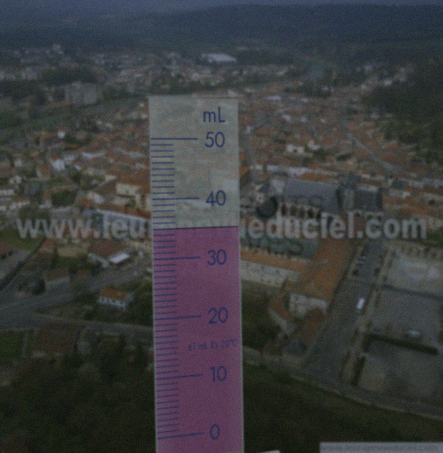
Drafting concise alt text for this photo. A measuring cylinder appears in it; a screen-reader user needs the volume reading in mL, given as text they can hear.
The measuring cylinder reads 35 mL
